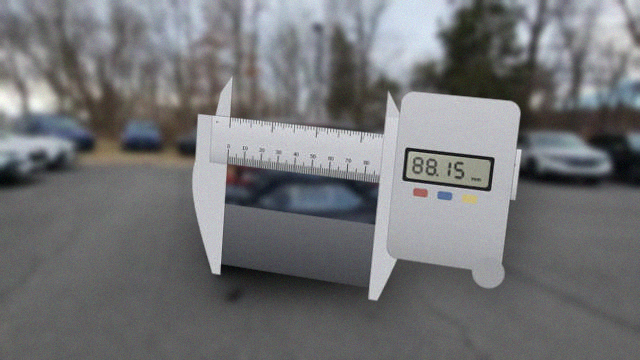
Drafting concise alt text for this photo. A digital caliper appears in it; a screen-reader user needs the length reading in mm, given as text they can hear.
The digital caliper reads 88.15 mm
